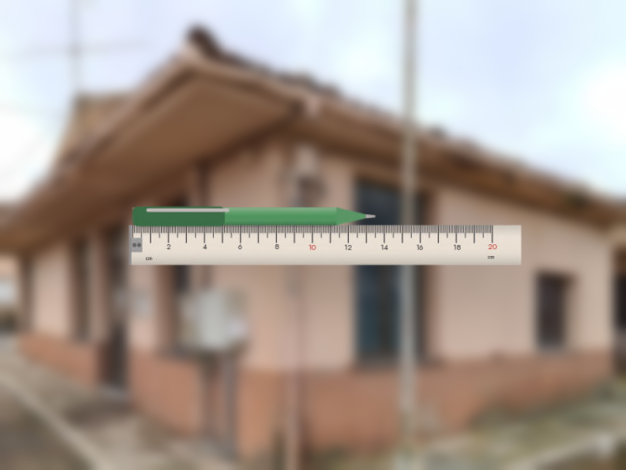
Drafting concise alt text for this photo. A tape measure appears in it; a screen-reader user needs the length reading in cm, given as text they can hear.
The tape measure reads 13.5 cm
